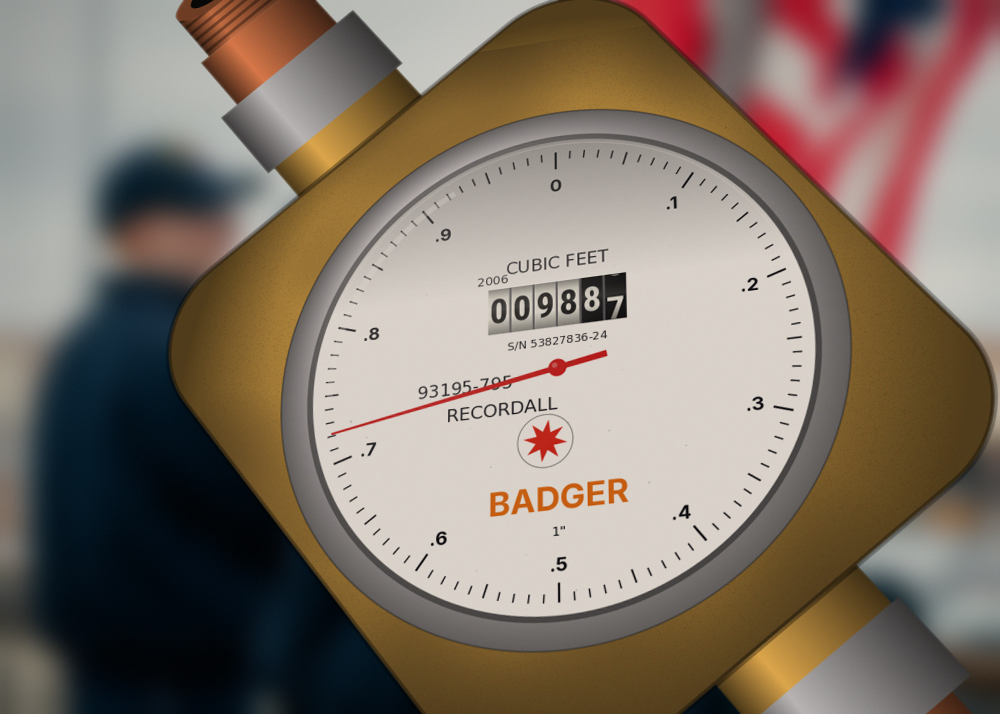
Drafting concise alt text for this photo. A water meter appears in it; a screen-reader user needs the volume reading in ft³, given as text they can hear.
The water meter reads 9886.72 ft³
